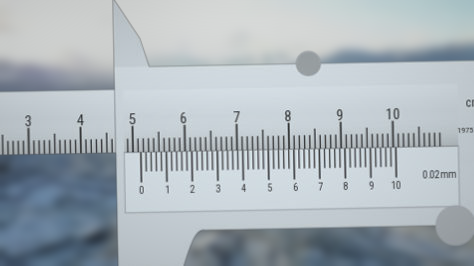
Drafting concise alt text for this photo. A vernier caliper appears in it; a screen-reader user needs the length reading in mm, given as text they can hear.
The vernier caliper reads 51.5 mm
